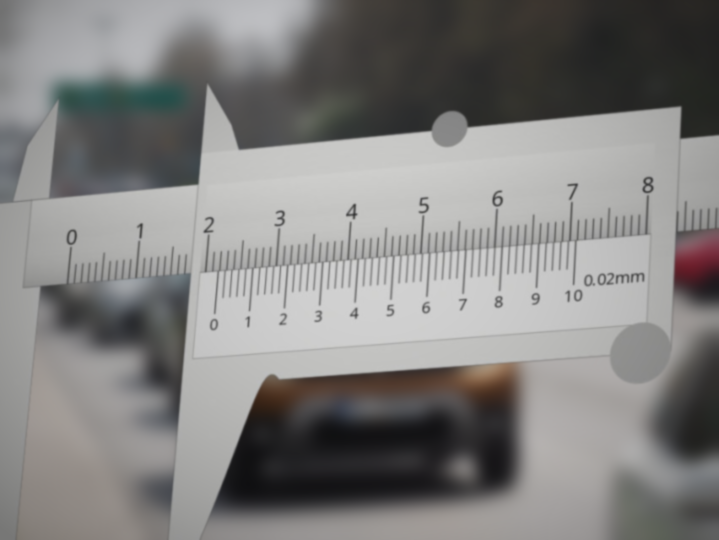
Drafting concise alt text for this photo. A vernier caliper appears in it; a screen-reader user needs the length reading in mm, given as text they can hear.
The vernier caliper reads 21.8 mm
